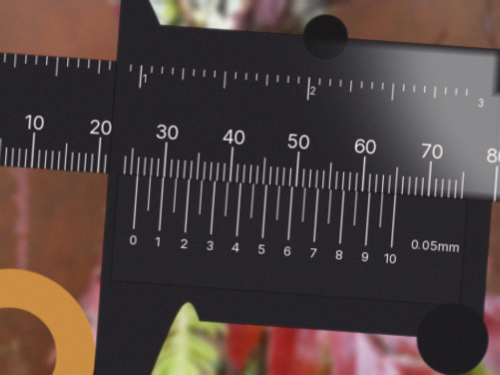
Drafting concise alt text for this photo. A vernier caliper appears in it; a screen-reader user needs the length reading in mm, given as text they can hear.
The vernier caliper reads 26.0 mm
